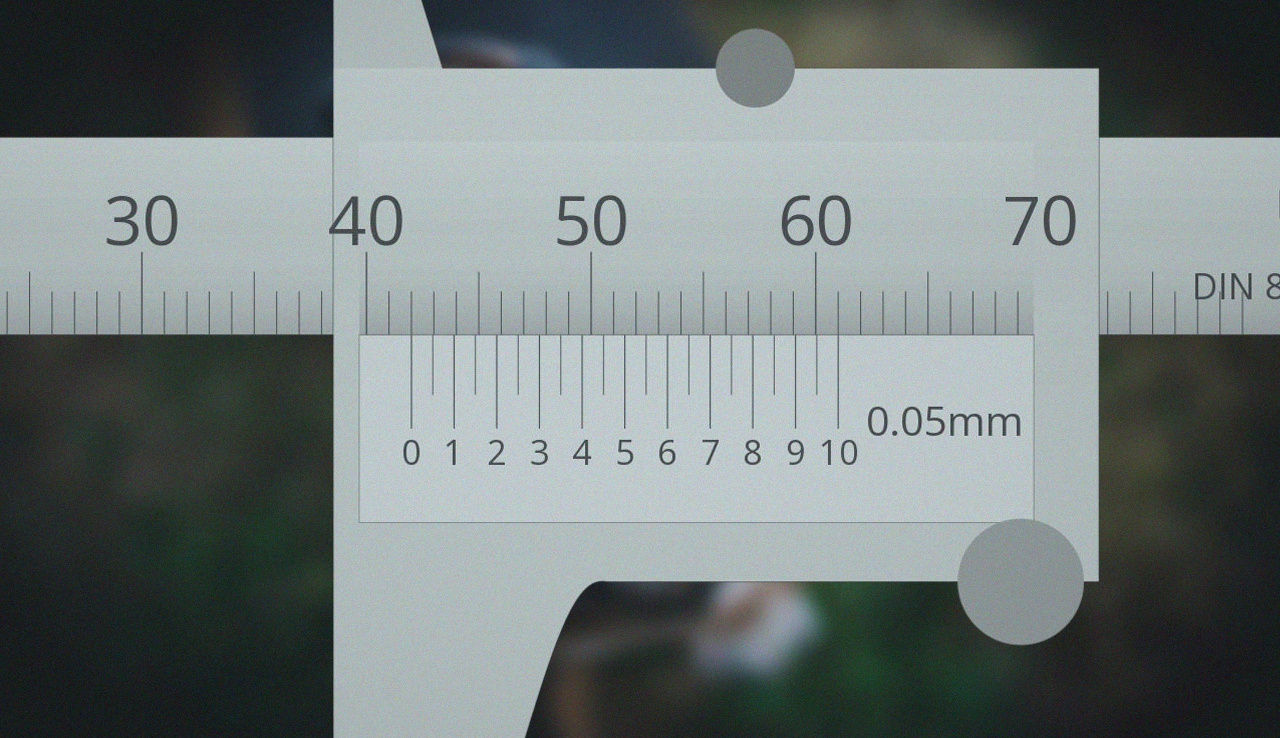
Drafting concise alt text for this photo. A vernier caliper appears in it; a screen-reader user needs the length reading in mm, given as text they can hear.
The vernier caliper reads 42.0 mm
